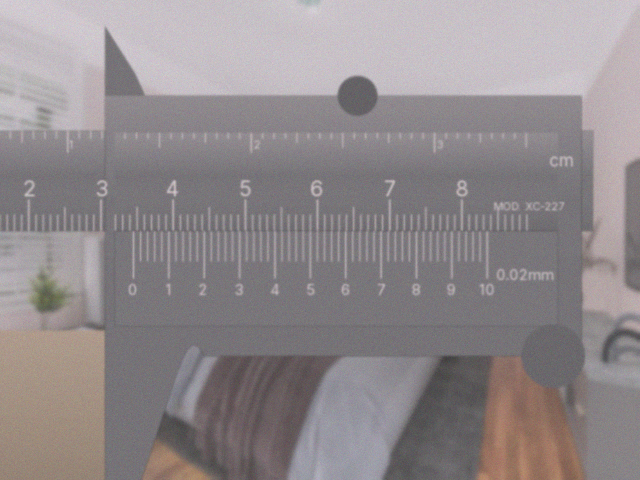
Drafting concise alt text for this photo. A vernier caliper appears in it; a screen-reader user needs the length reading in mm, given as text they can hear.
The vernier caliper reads 34.5 mm
